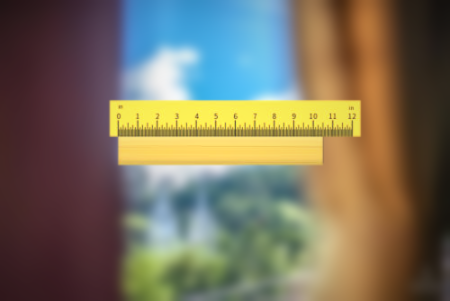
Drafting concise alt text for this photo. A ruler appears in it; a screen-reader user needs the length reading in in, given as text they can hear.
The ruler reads 10.5 in
